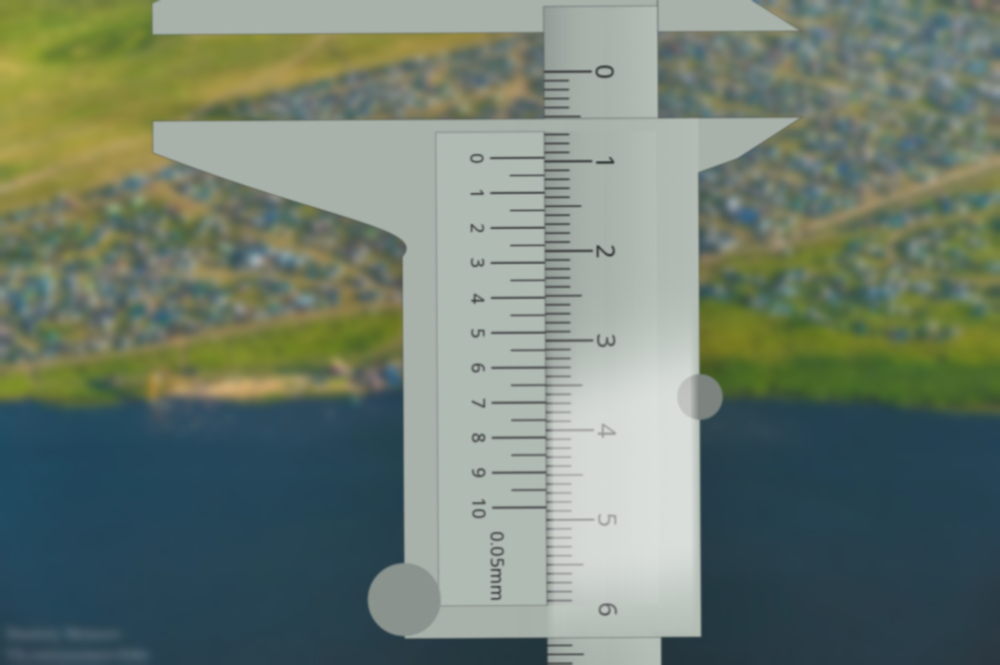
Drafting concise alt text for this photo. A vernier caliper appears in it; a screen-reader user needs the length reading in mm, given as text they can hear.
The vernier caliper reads 9.6 mm
